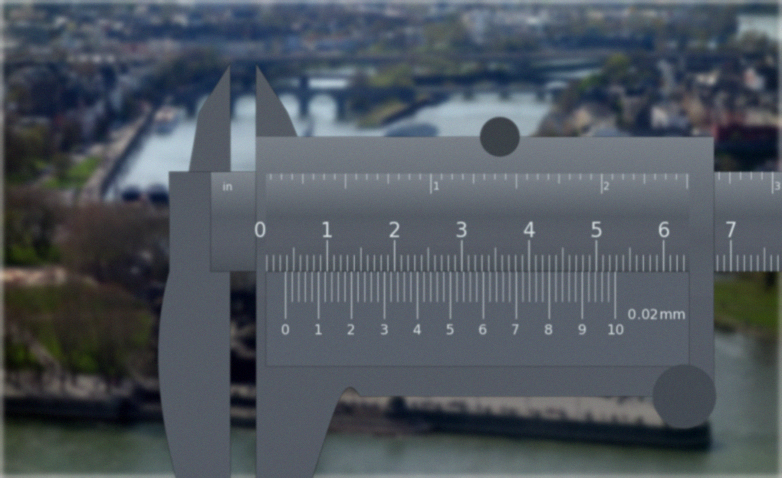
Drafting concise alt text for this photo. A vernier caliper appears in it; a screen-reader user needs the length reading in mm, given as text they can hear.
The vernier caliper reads 3.8 mm
